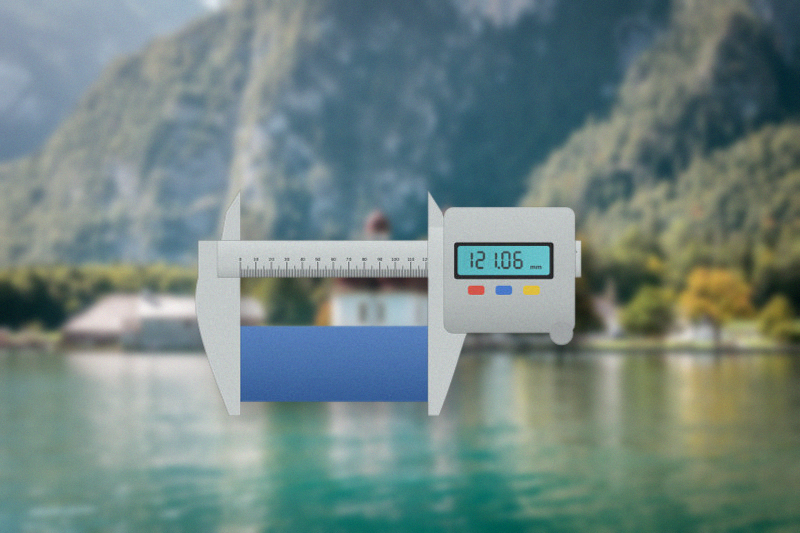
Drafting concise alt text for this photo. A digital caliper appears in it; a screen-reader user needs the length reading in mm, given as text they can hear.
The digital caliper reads 121.06 mm
